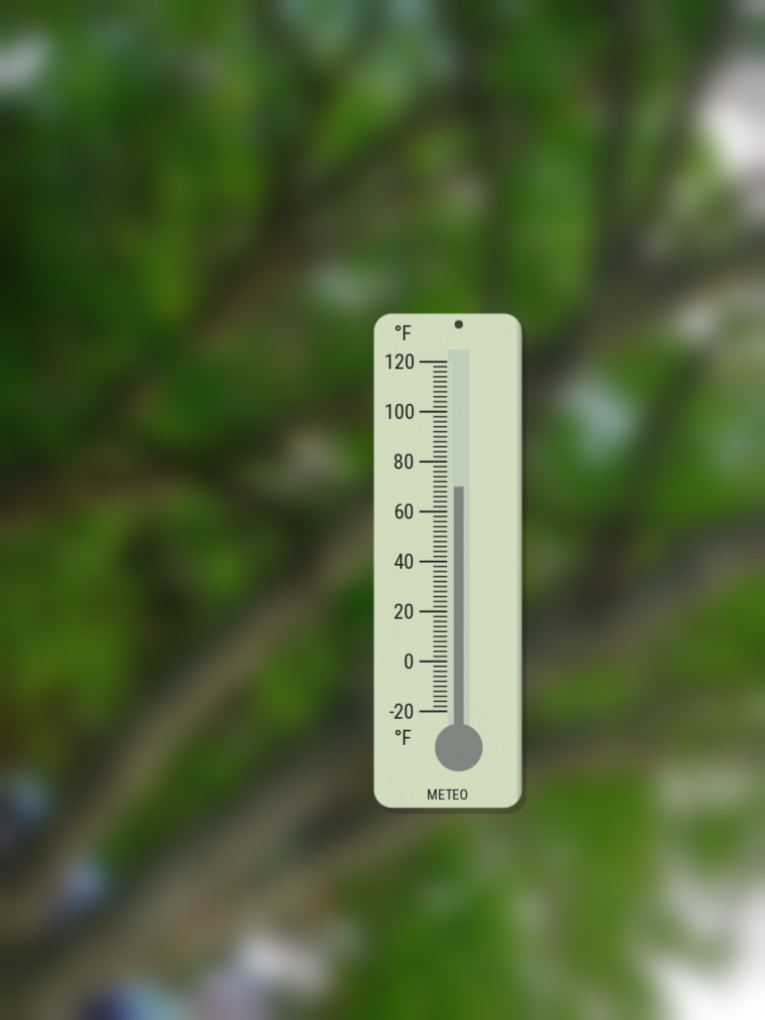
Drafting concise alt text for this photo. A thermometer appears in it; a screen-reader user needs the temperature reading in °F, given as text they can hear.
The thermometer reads 70 °F
